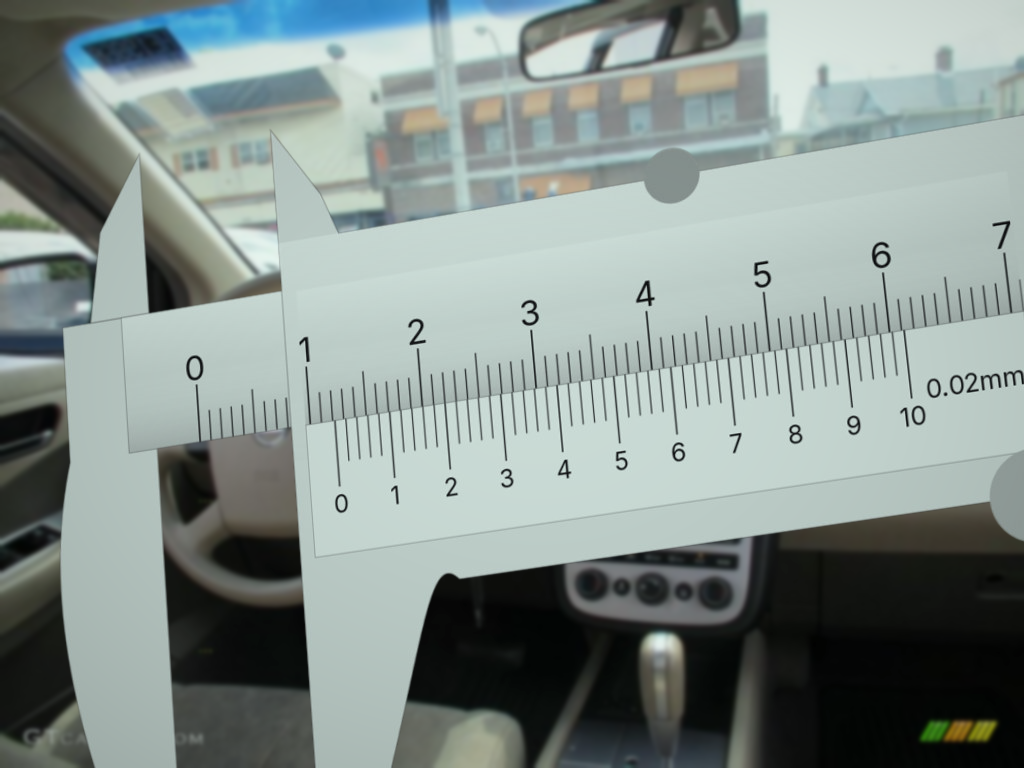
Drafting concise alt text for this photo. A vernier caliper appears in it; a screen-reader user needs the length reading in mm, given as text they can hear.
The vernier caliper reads 12.2 mm
